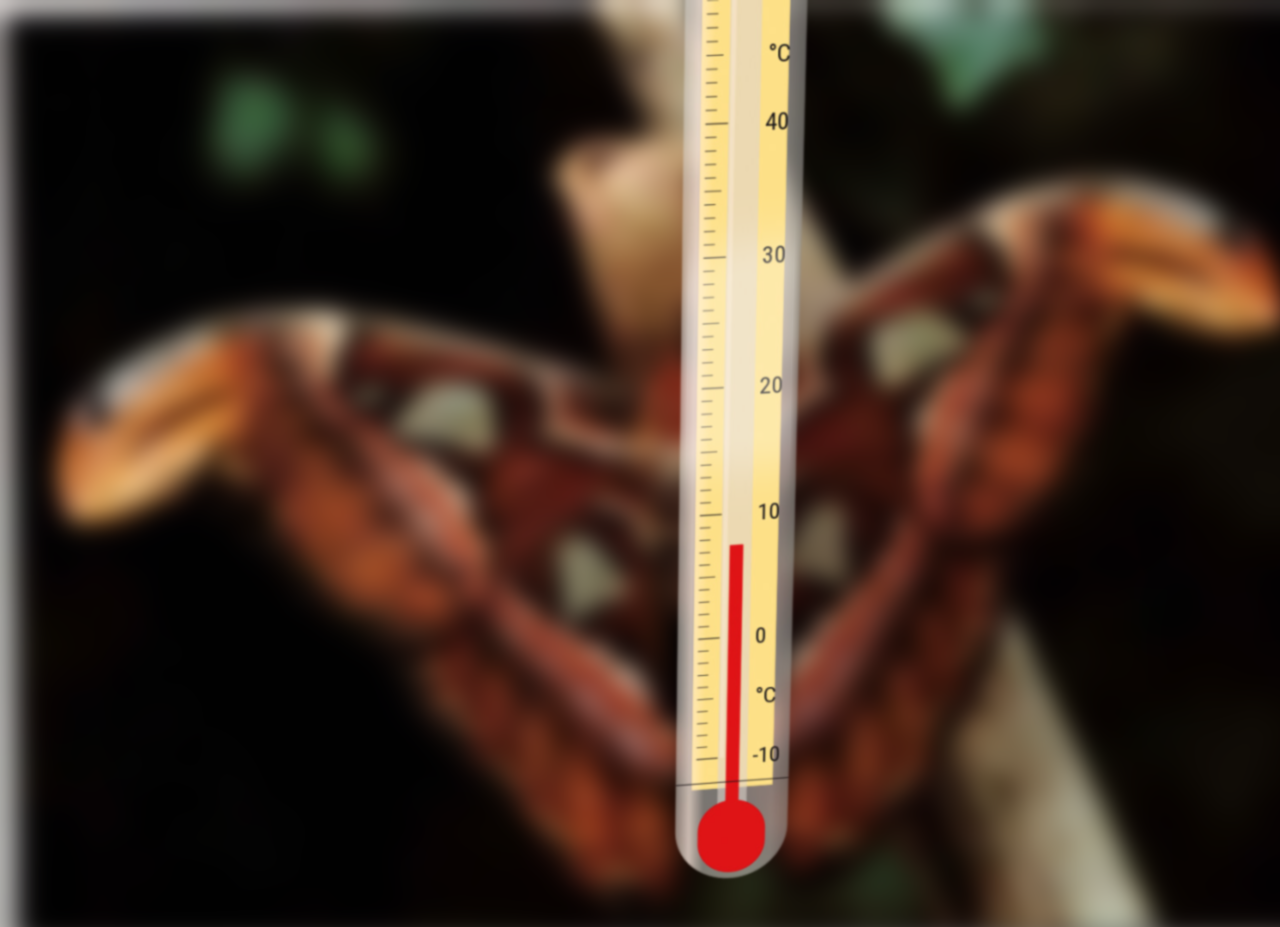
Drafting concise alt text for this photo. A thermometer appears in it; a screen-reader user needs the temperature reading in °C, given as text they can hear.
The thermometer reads 7.5 °C
